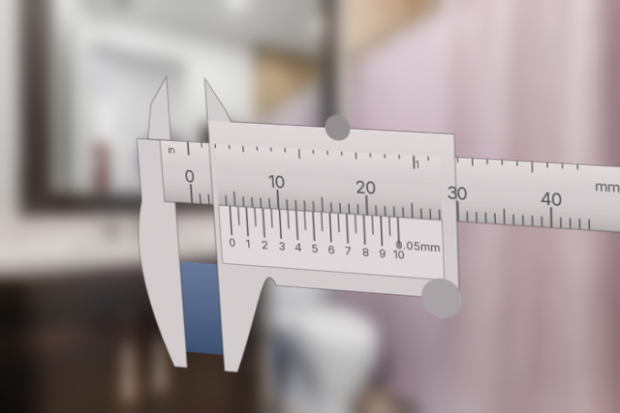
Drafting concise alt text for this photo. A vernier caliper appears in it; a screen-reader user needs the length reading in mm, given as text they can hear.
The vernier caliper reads 4.4 mm
